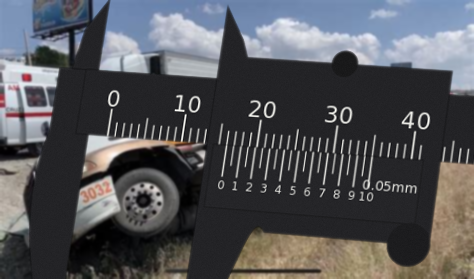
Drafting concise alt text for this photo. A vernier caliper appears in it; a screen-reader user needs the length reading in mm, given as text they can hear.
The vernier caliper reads 16.0 mm
